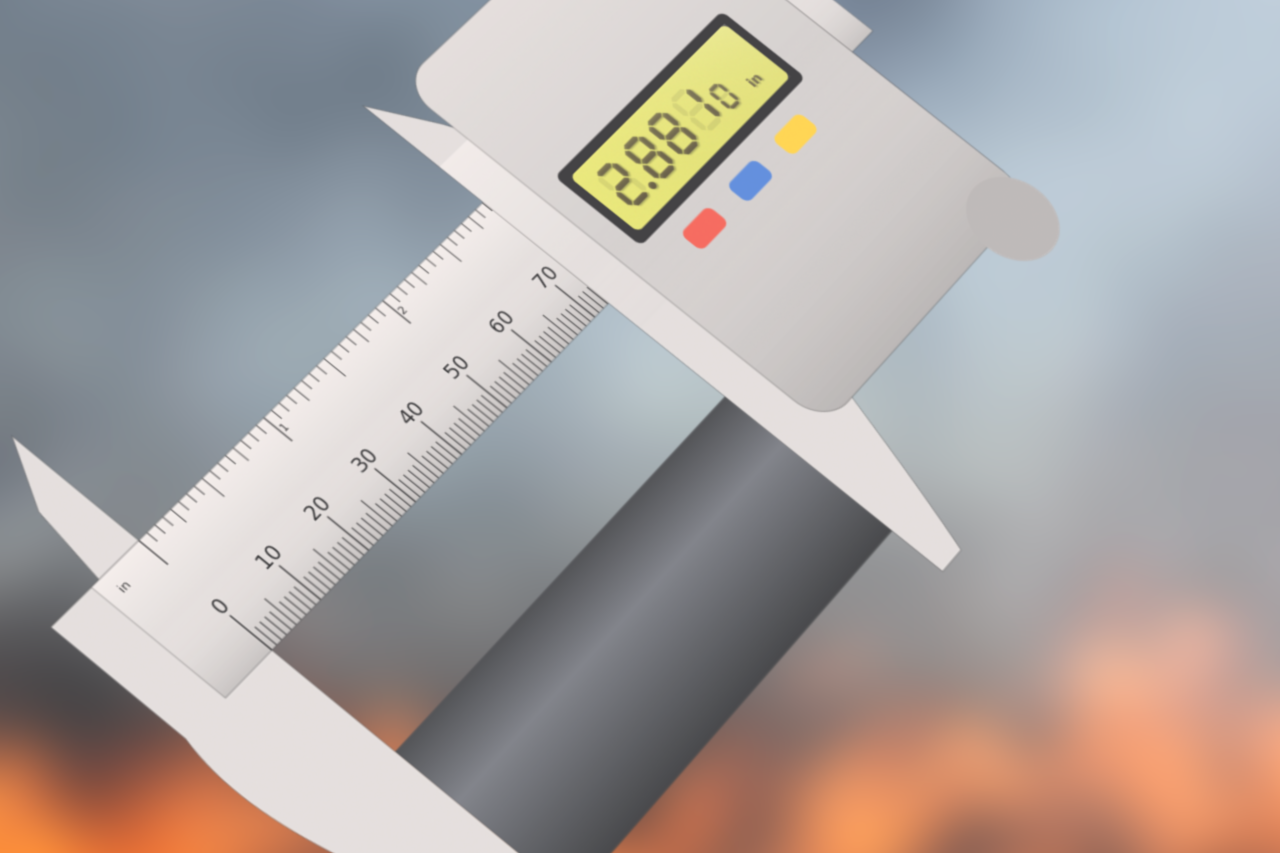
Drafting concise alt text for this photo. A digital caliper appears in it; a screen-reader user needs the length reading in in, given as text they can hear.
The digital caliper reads 2.8810 in
